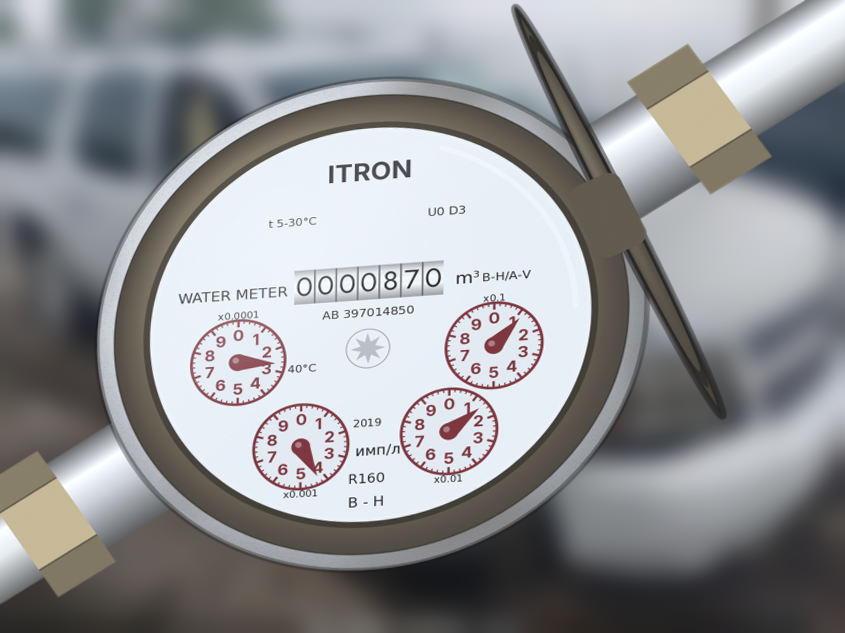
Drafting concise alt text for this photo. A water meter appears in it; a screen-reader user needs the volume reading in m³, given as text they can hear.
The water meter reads 870.1142 m³
